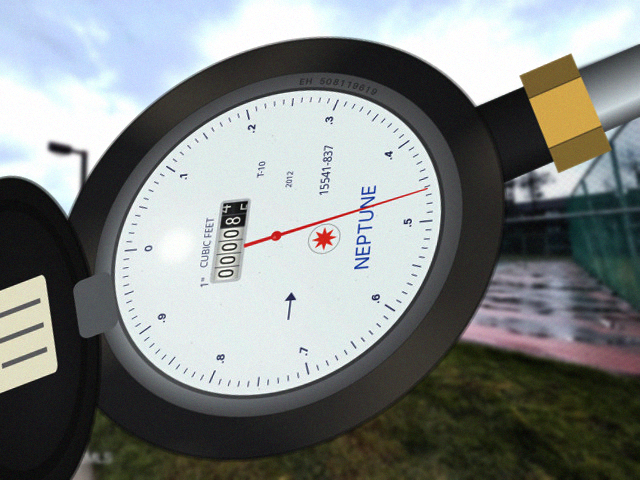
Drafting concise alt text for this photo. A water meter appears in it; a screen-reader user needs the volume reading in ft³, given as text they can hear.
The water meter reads 84.46 ft³
